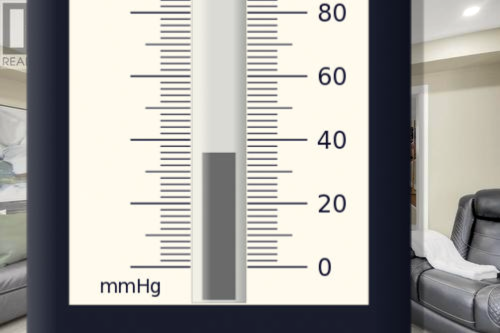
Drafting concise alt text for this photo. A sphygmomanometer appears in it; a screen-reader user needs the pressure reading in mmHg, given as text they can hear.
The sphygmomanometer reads 36 mmHg
